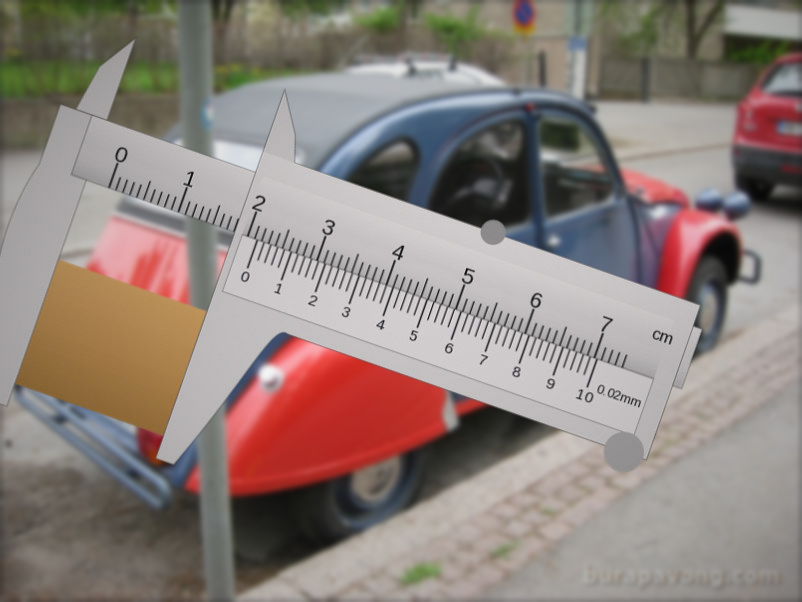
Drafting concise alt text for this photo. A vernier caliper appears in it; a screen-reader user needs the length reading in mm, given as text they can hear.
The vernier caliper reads 21.4 mm
